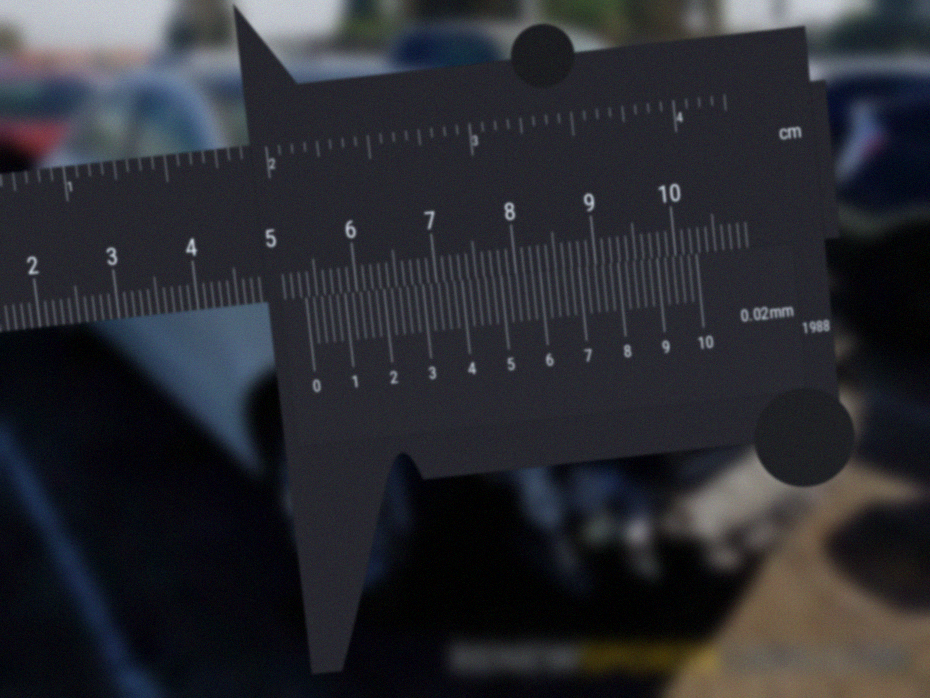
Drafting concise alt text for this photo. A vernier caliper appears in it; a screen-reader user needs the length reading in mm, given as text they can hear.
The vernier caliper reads 53.6 mm
